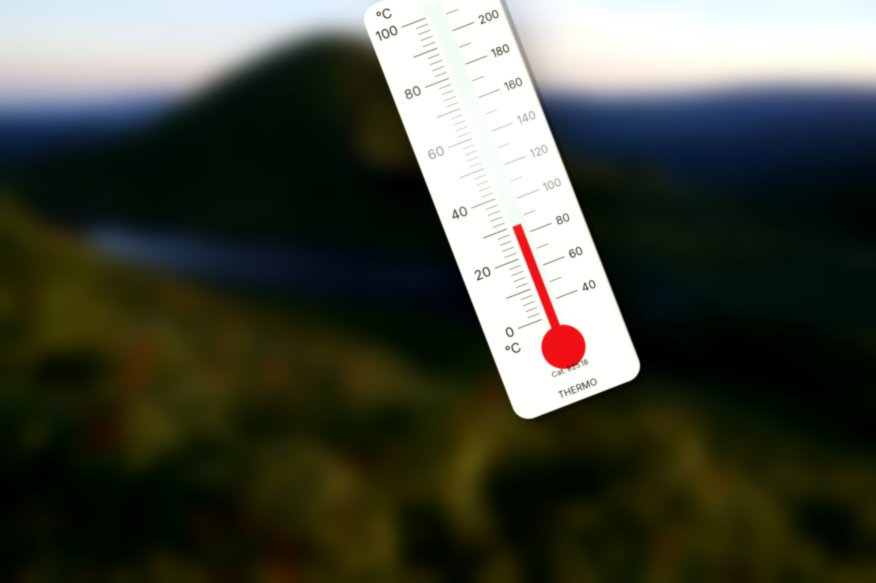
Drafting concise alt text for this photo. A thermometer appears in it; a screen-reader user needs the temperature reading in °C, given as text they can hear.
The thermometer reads 30 °C
